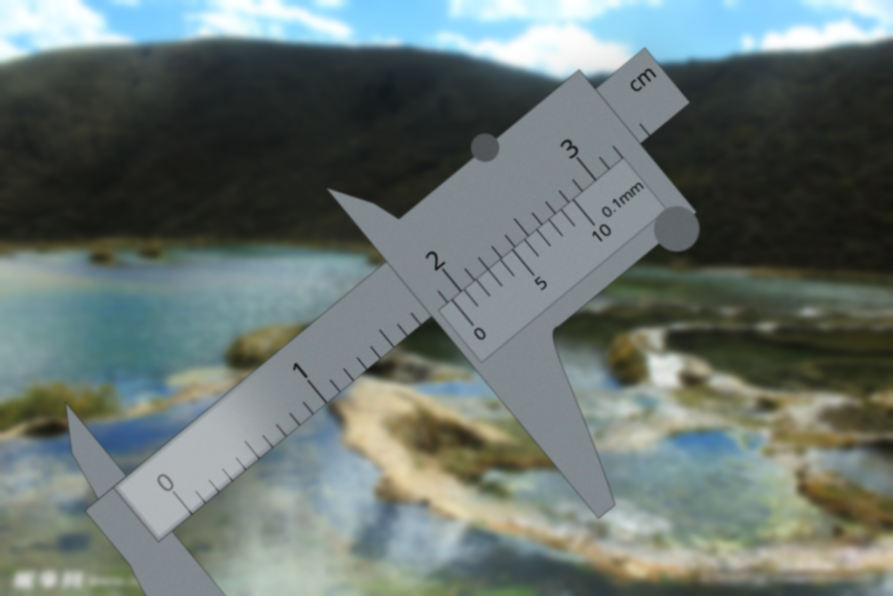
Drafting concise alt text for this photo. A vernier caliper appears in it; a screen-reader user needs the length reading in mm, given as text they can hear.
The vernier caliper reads 19.3 mm
